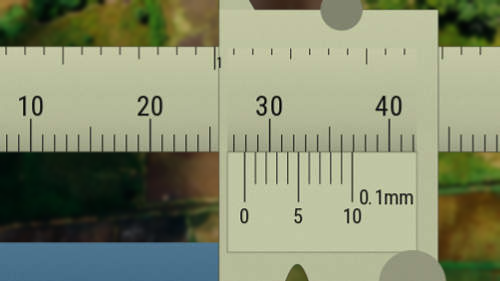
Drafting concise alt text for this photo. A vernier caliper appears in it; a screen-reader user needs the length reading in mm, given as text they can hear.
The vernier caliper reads 27.9 mm
